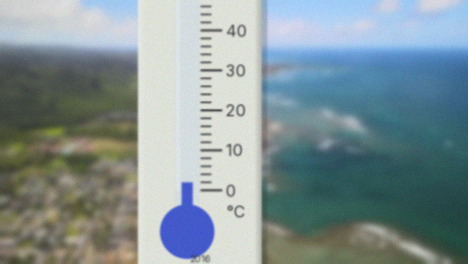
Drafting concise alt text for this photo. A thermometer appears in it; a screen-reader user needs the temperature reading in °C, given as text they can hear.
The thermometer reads 2 °C
